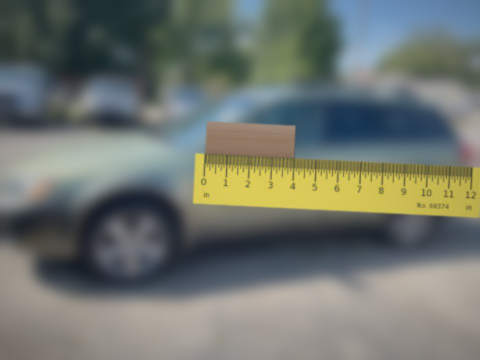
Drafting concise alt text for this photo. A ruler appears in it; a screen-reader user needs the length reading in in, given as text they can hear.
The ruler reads 4 in
